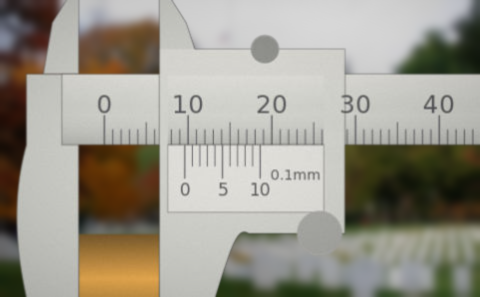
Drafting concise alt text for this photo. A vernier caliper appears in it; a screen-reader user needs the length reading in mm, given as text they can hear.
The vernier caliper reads 9.6 mm
